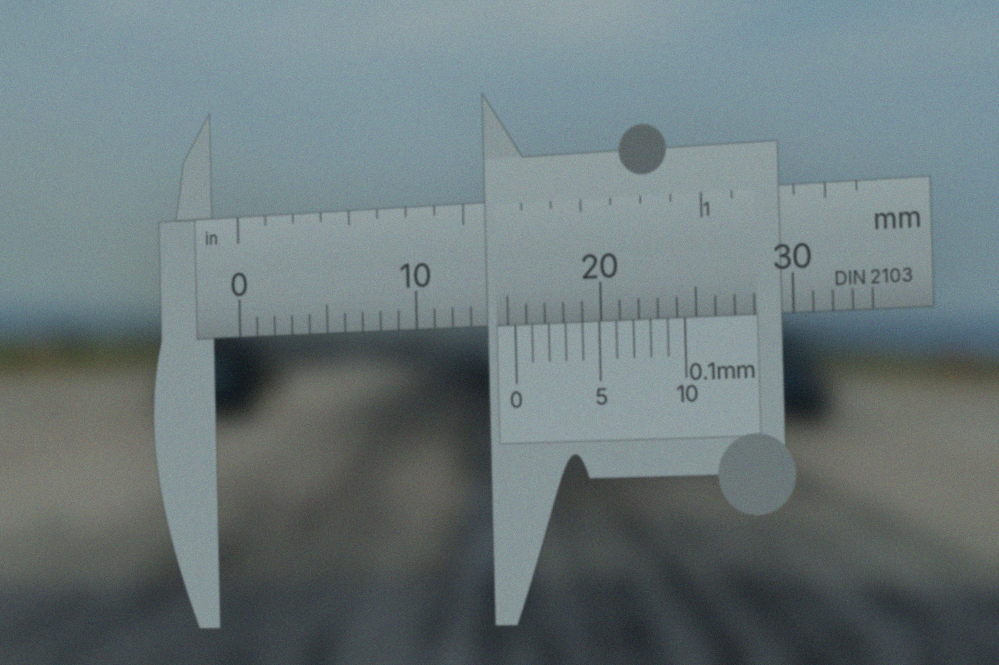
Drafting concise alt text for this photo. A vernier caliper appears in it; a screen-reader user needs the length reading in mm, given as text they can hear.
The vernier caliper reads 15.4 mm
